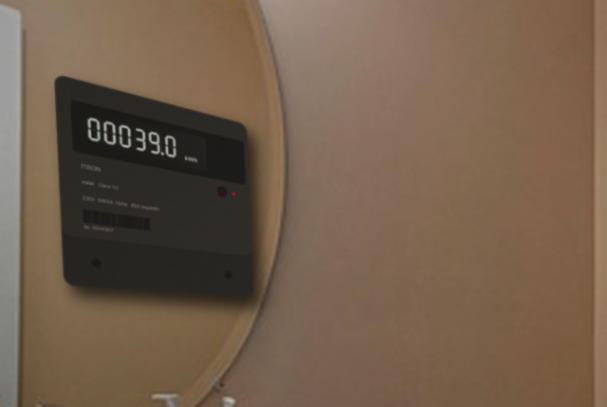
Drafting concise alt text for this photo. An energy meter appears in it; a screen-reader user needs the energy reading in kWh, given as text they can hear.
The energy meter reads 39.0 kWh
